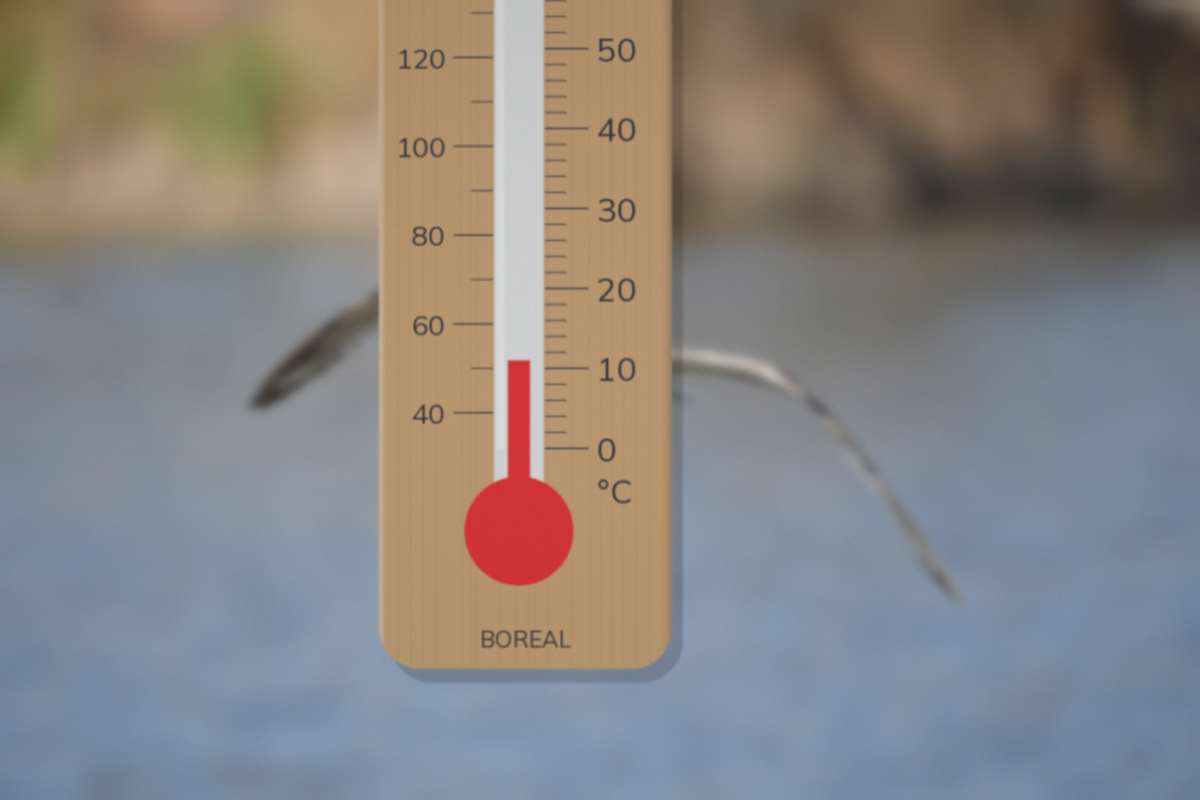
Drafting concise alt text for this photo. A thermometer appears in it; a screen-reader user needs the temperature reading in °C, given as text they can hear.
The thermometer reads 11 °C
